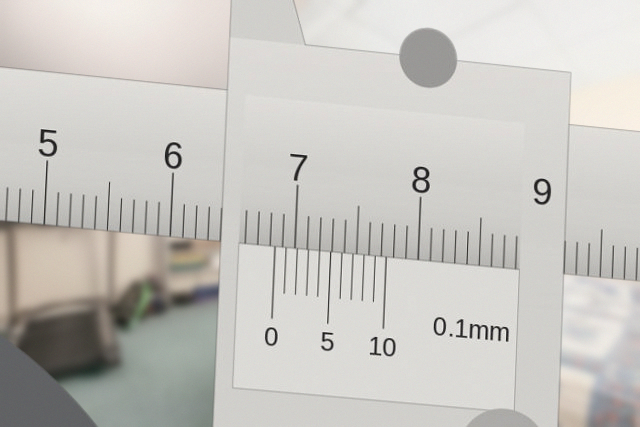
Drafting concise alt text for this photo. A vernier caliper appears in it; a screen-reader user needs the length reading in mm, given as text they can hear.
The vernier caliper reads 68.4 mm
